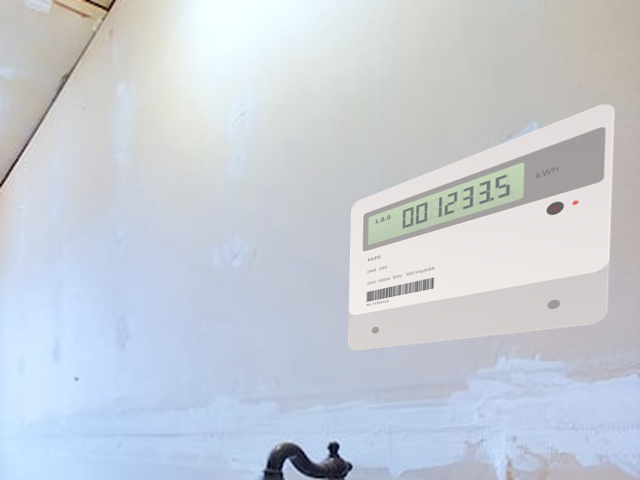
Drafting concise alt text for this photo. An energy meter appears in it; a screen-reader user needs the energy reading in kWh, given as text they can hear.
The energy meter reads 1233.5 kWh
